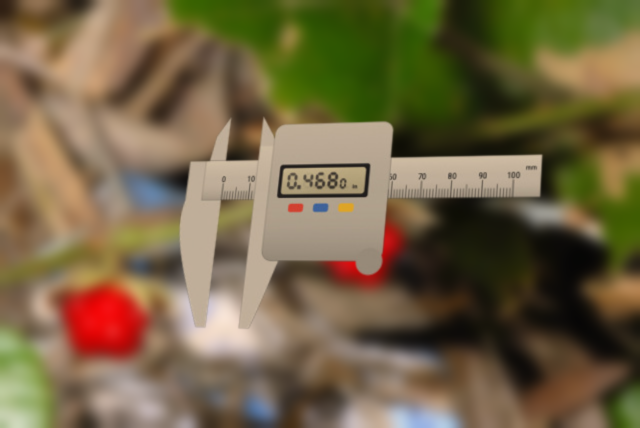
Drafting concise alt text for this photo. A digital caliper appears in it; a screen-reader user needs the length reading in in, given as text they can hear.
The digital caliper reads 0.4680 in
